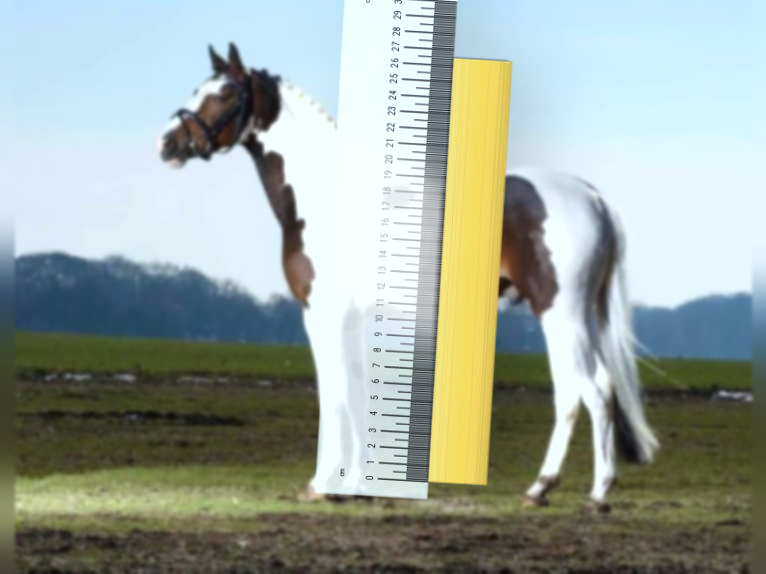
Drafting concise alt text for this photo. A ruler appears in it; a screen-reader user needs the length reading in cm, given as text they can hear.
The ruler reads 26.5 cm
